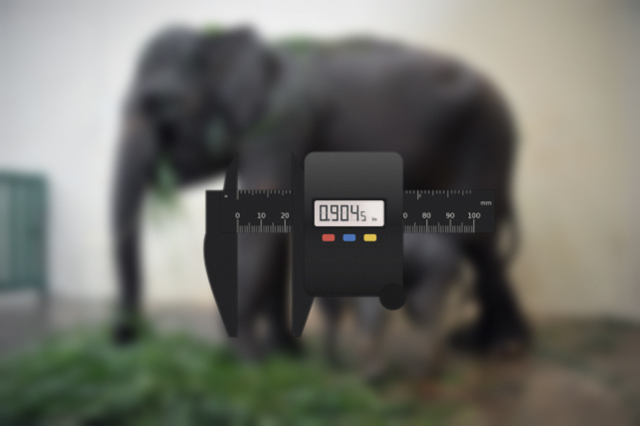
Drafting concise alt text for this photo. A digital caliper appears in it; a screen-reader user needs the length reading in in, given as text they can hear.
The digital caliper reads 0.9045 in
